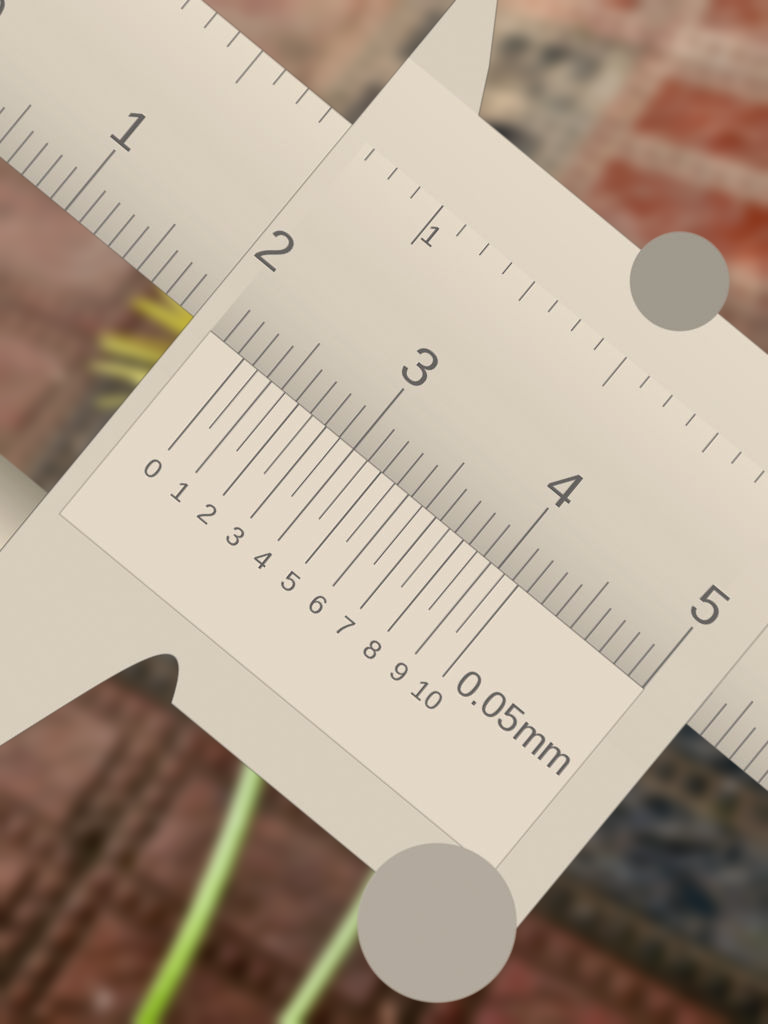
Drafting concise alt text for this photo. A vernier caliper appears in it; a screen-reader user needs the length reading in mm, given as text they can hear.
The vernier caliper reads 22.4 mm
